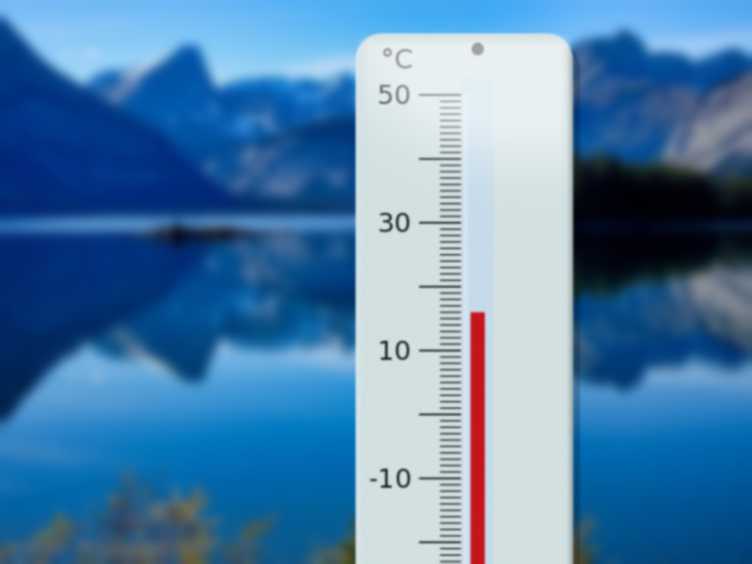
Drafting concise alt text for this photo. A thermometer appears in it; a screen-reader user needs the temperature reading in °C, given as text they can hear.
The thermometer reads 16 °C
